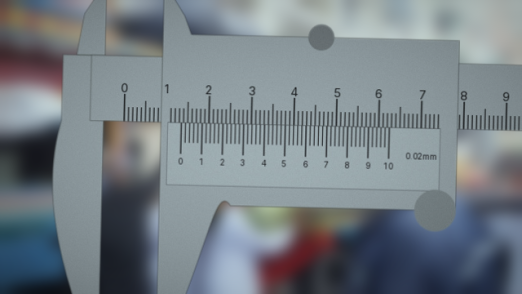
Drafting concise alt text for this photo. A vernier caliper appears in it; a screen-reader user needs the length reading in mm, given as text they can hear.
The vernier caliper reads 13.5 mm
